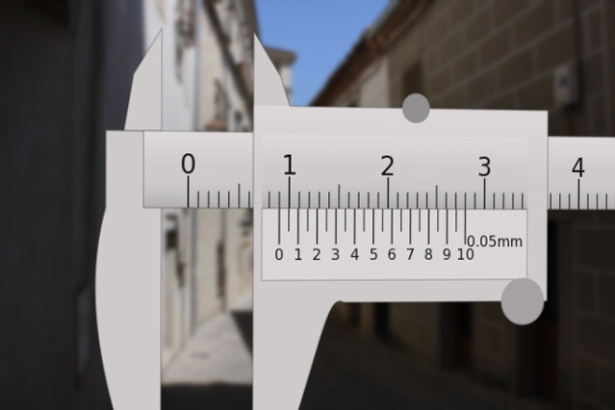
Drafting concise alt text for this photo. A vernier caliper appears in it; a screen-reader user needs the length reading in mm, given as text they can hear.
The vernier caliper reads 9.0 mm
